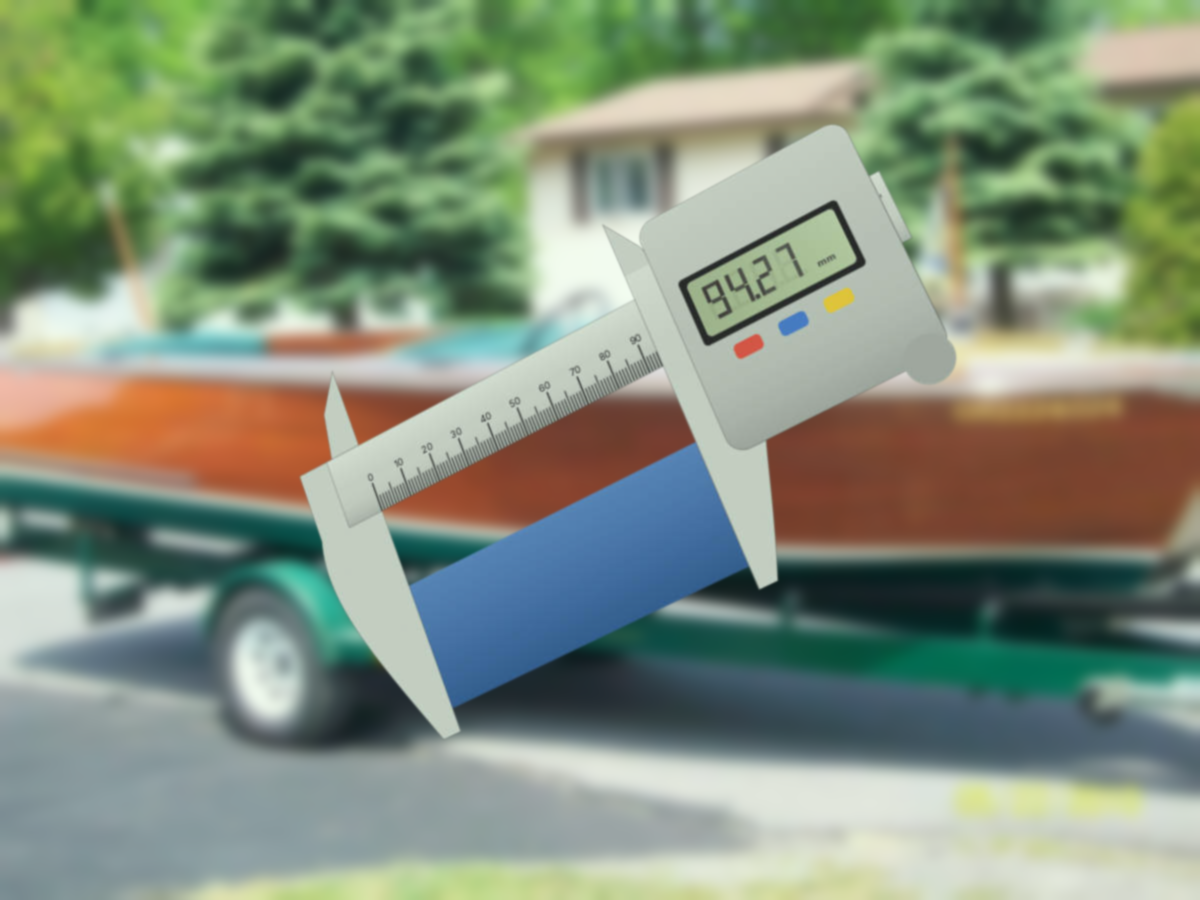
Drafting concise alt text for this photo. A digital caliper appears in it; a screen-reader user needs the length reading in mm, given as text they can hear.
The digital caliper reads 94.27 mm
